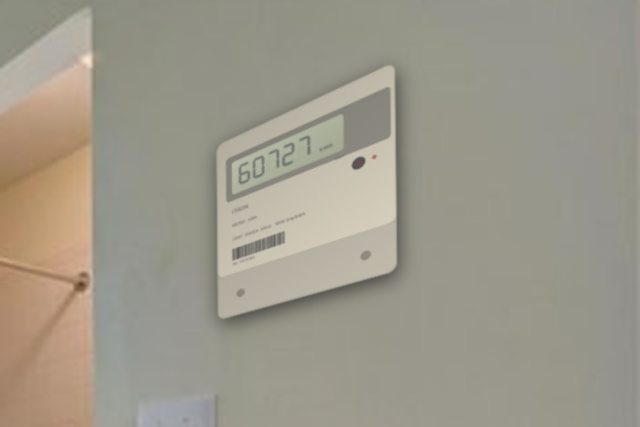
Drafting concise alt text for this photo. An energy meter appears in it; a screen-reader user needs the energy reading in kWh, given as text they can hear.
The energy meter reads 60727 kWh
